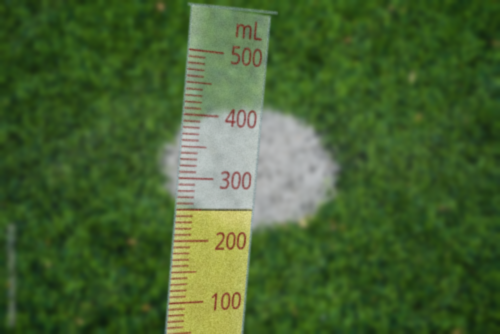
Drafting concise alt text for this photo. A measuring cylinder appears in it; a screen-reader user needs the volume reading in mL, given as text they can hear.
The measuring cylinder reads 250 mL
